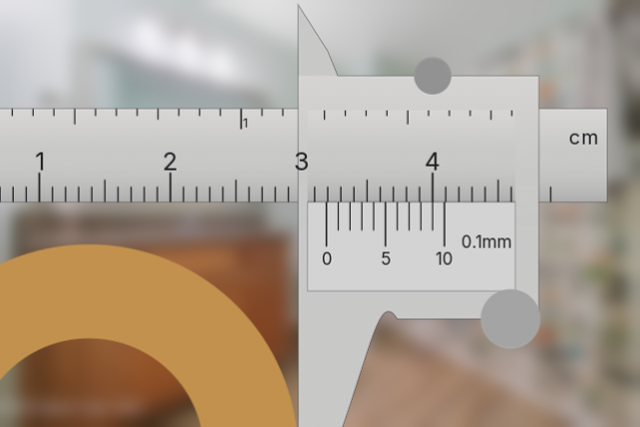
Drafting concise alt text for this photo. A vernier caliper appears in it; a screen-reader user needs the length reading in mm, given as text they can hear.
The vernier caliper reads 31.9 mm
